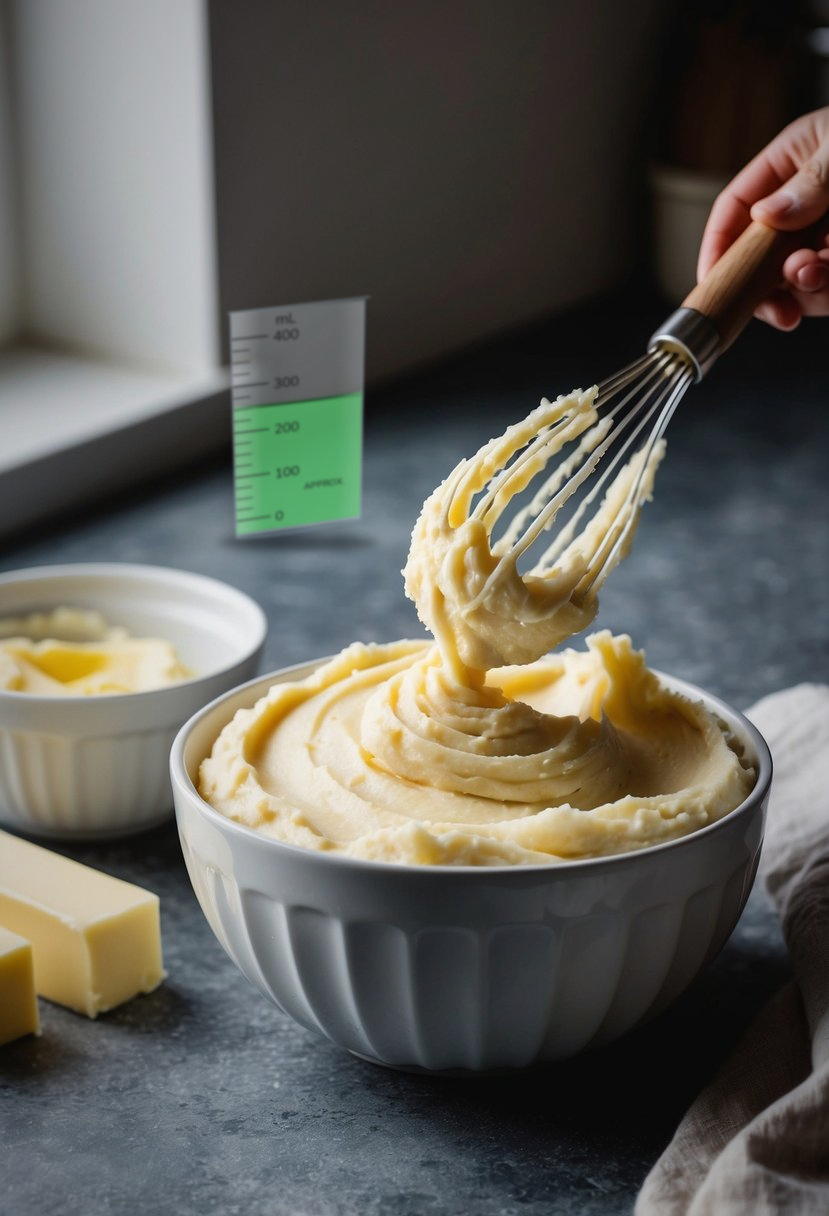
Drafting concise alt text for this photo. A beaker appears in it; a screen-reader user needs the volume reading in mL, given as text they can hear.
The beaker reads 250 mL
